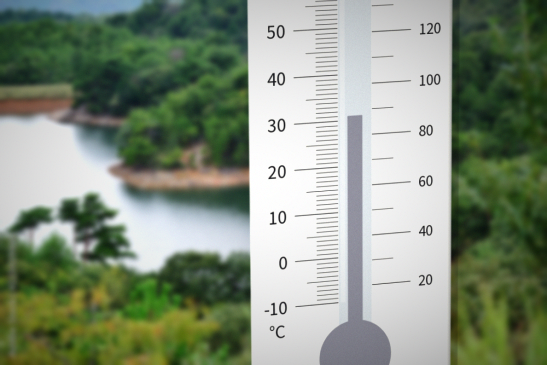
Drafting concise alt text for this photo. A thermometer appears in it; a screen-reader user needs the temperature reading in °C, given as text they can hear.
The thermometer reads 31 °C
